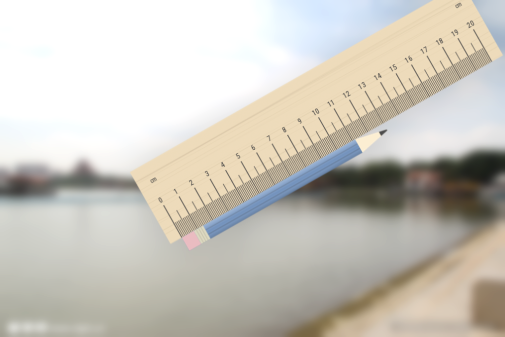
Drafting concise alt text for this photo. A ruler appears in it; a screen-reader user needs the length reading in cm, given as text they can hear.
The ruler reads 13 cm
